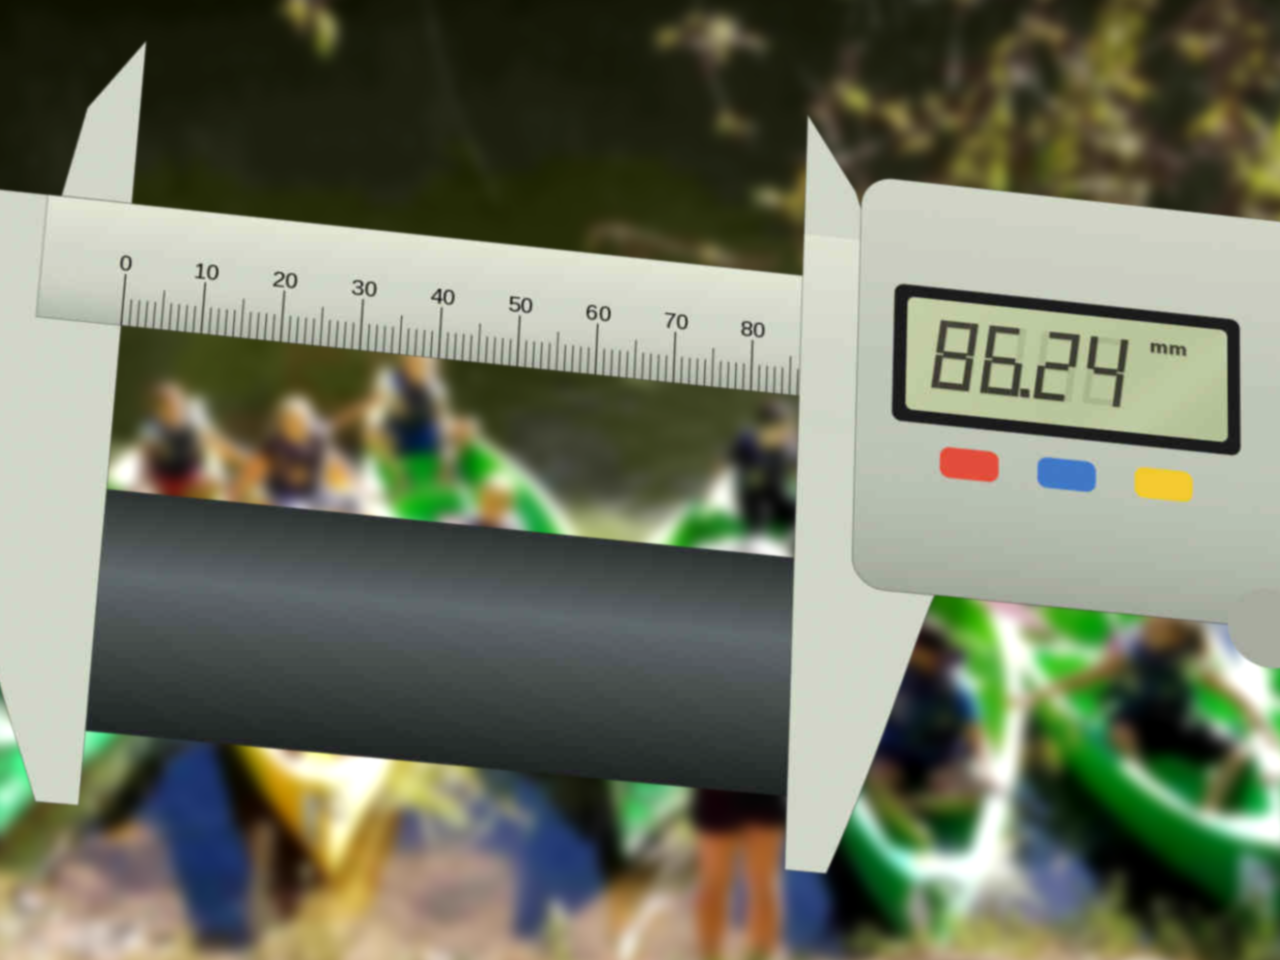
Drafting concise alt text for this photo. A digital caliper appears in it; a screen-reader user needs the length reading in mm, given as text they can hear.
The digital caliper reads 86.24 mm
